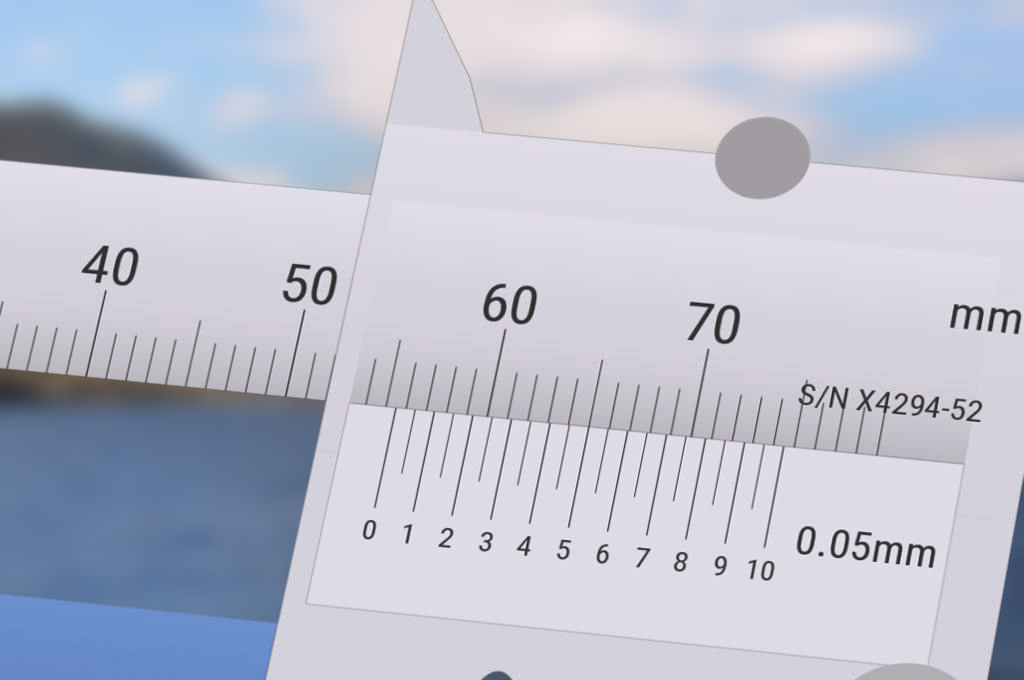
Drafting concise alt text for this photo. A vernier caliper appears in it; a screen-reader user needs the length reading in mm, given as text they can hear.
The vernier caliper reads 55.5 mm
